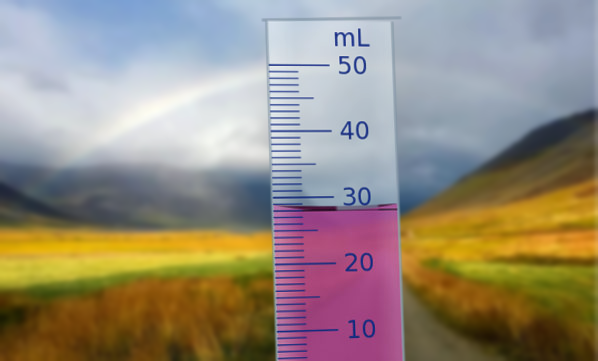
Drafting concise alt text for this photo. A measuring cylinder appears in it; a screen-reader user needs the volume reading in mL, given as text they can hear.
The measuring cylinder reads 28 mL
